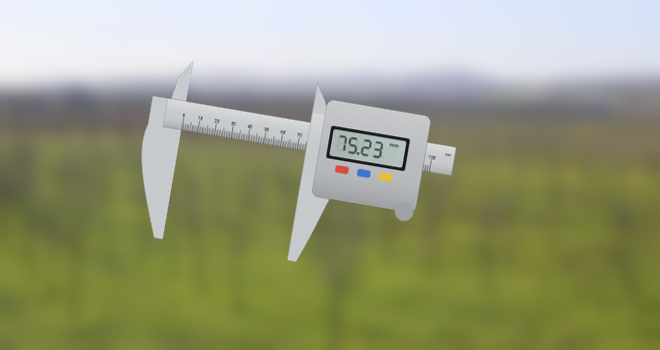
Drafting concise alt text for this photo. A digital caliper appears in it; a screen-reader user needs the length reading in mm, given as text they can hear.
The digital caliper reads 75.23 mm
